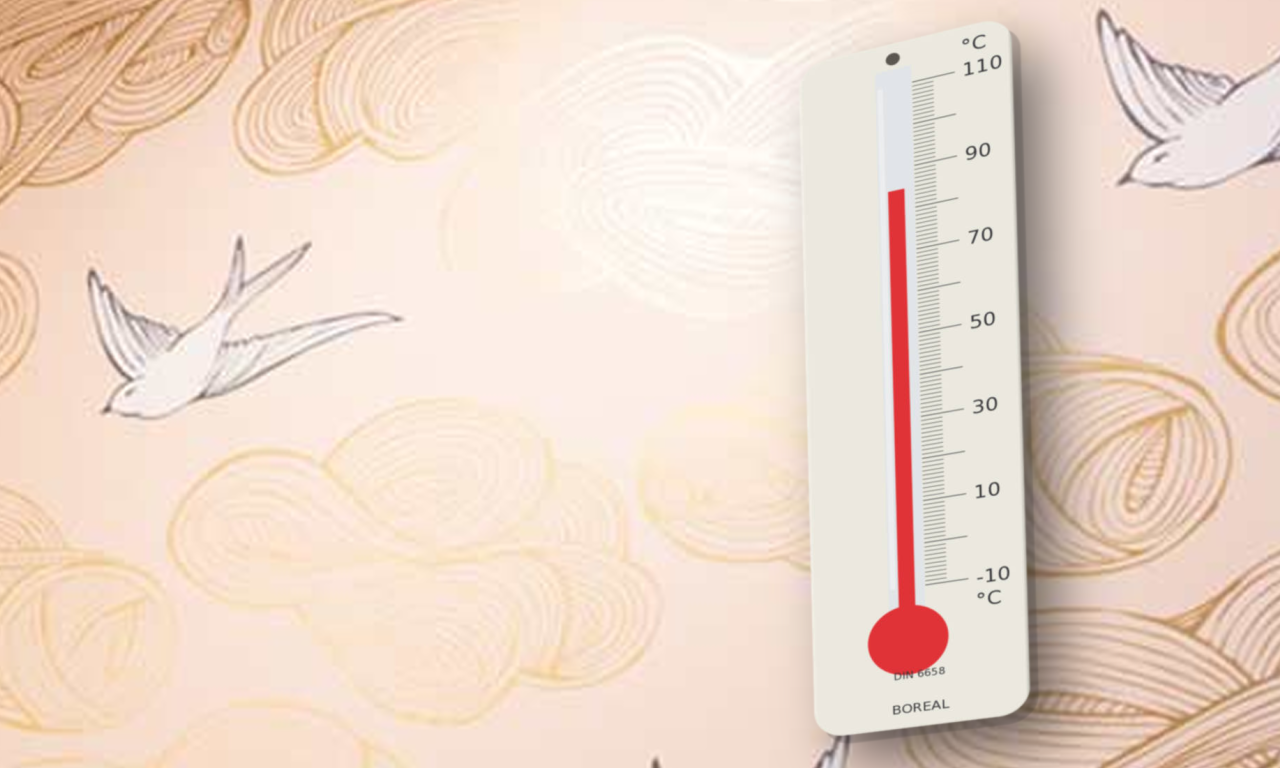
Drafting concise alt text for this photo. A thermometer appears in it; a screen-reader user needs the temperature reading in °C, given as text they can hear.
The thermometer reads 85 °C
